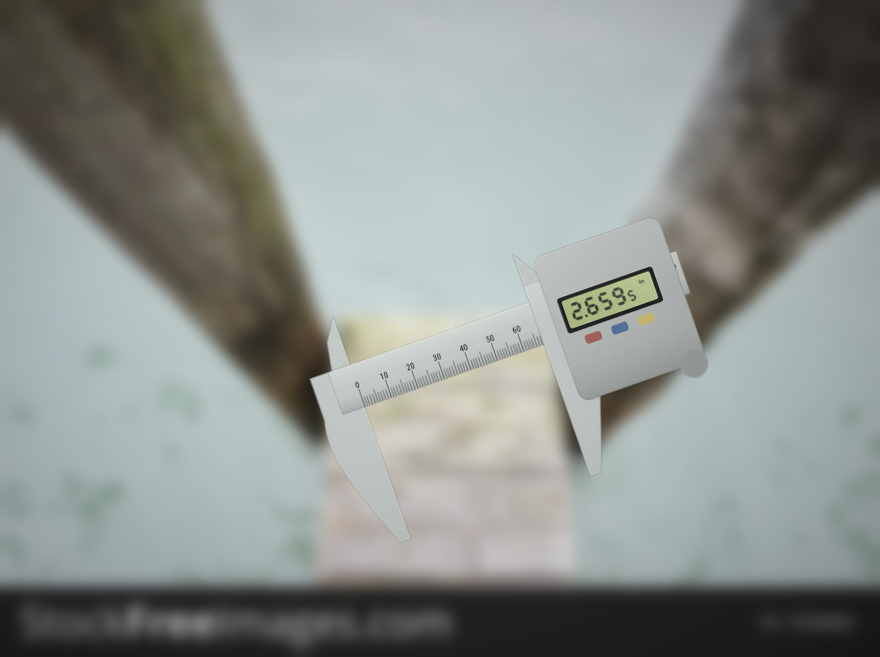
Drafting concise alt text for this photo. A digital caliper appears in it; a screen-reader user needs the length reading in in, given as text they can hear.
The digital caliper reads 2.6595 in
